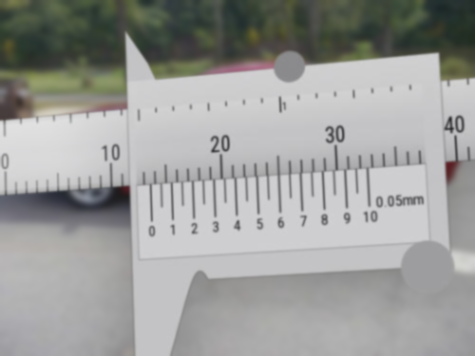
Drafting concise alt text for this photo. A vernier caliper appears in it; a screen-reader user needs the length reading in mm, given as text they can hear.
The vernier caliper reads 13.6 mm
